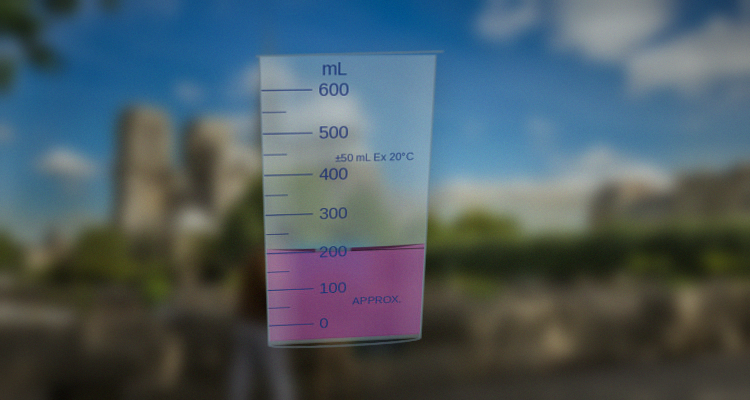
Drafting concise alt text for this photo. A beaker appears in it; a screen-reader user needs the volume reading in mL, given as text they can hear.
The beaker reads 200 mL
